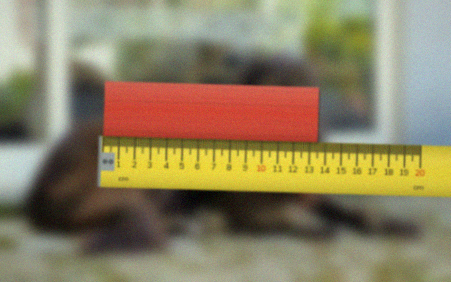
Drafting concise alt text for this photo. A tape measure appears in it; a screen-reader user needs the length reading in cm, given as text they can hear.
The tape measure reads 13.5 cm
